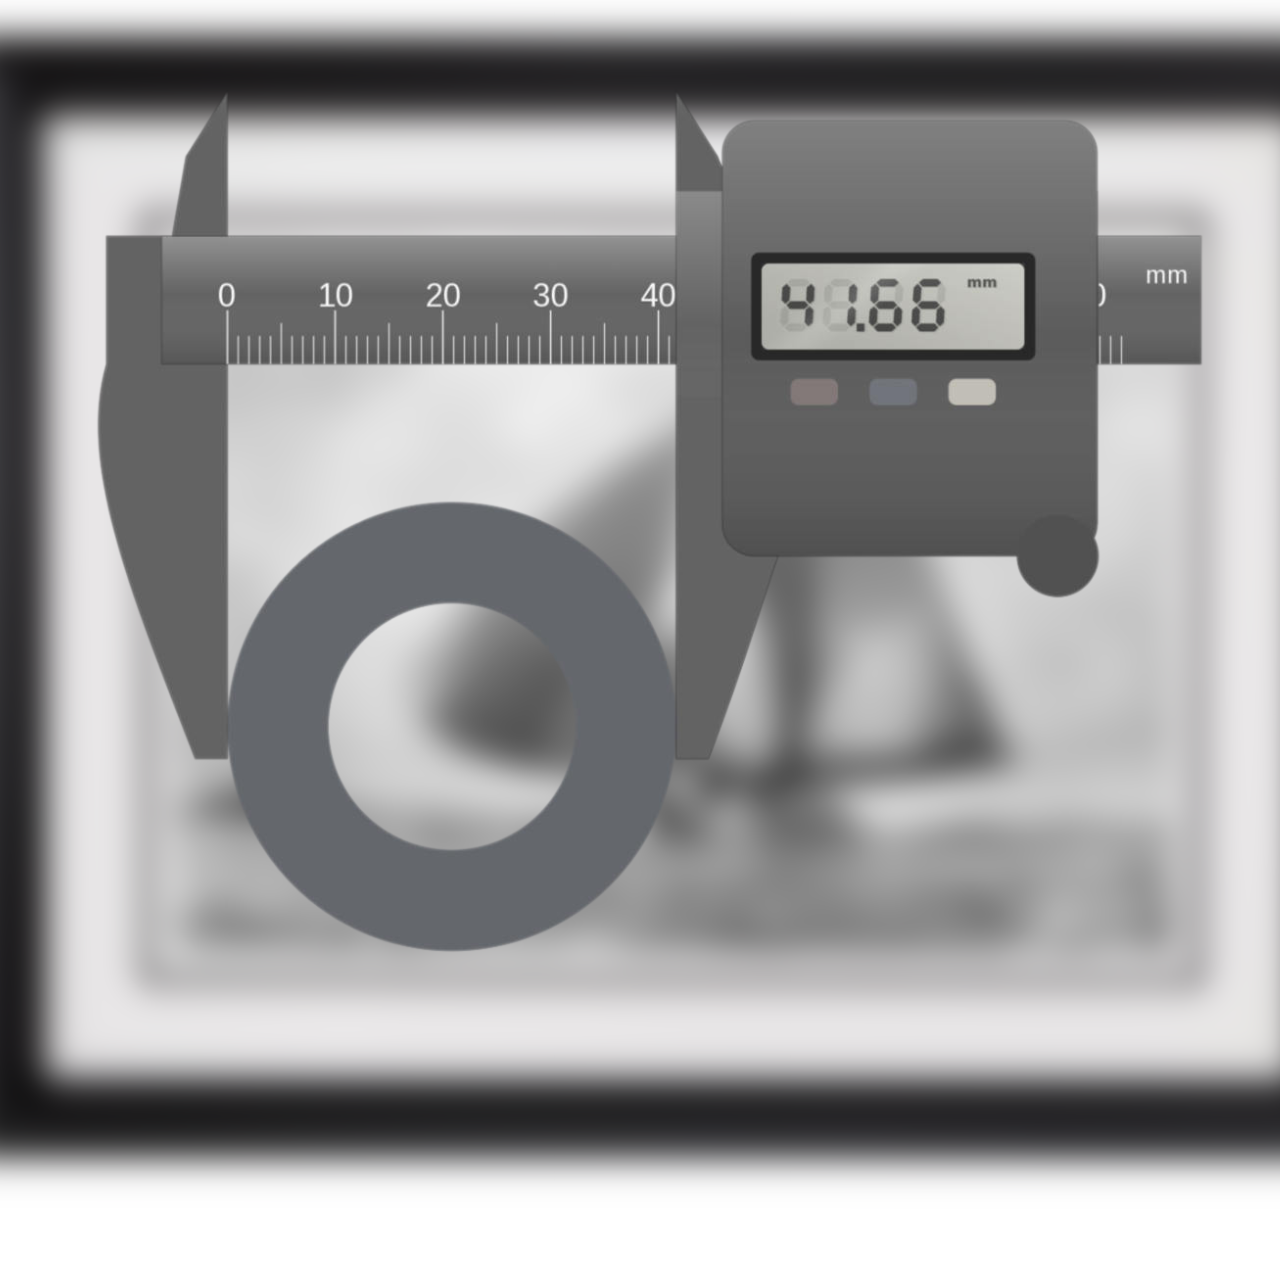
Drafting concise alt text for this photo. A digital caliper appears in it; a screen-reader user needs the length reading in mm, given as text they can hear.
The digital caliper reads 41.66 mm
